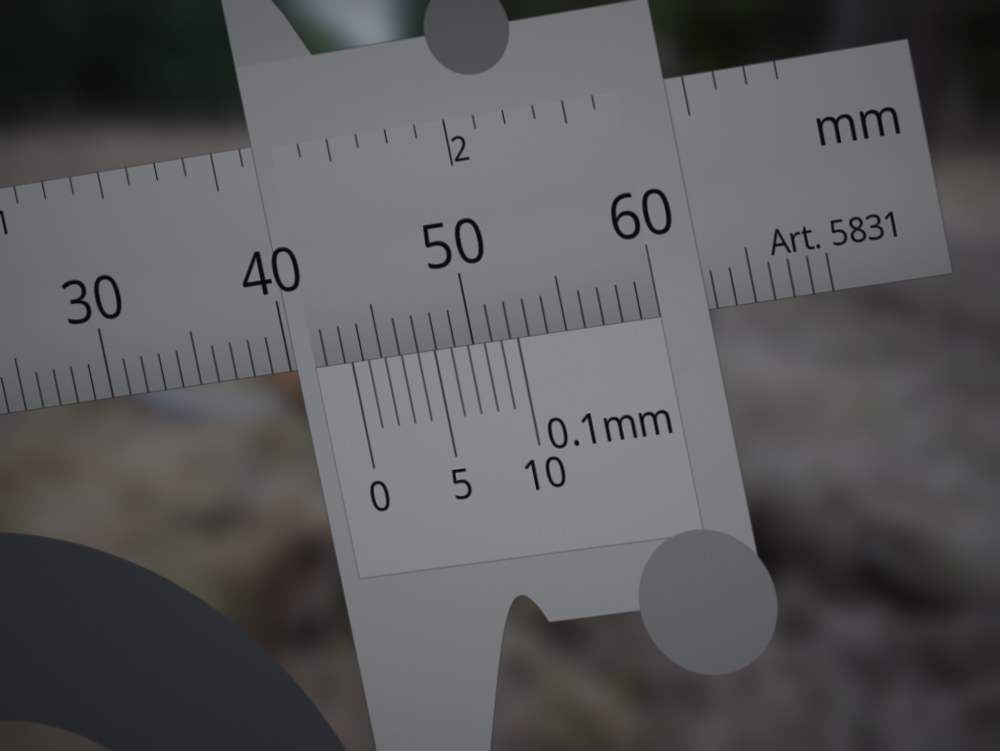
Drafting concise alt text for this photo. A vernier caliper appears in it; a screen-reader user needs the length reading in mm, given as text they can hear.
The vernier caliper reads 43.4 mm
